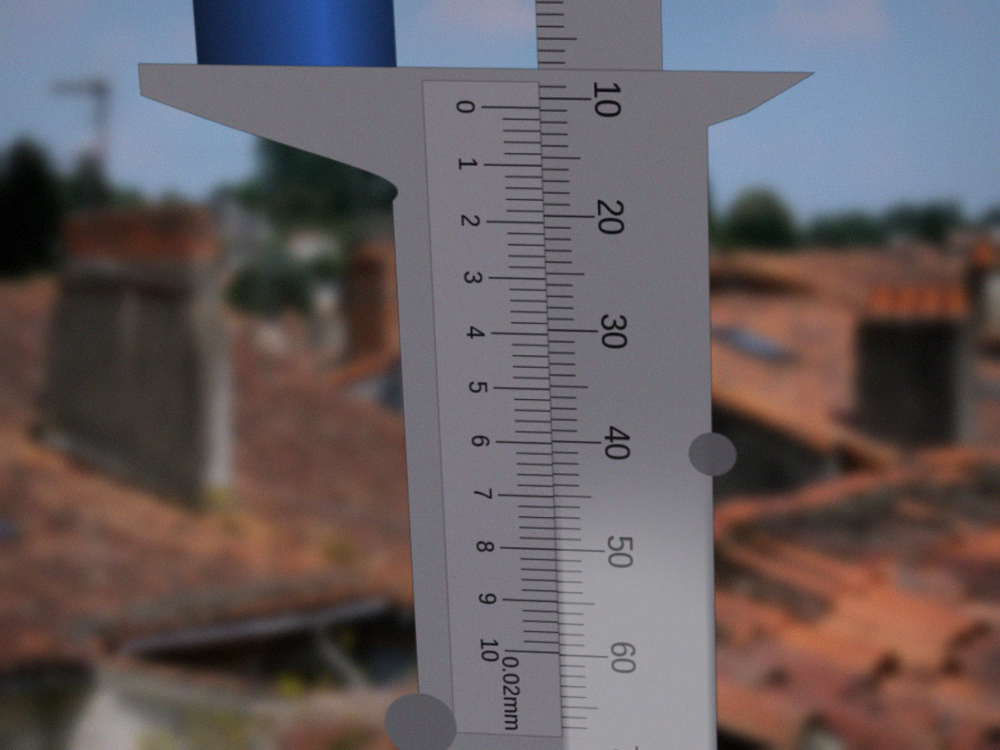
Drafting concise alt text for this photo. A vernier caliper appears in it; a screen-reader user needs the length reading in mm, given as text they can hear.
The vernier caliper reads 10.8 mm
